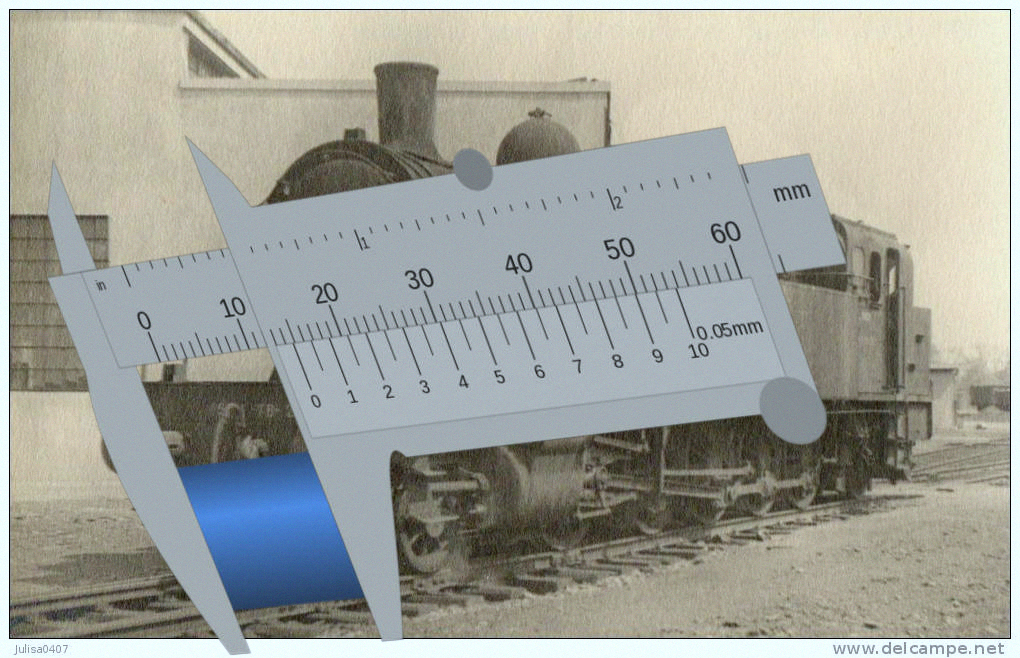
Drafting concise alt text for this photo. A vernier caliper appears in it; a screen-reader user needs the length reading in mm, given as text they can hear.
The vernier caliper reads 14.8 mm
